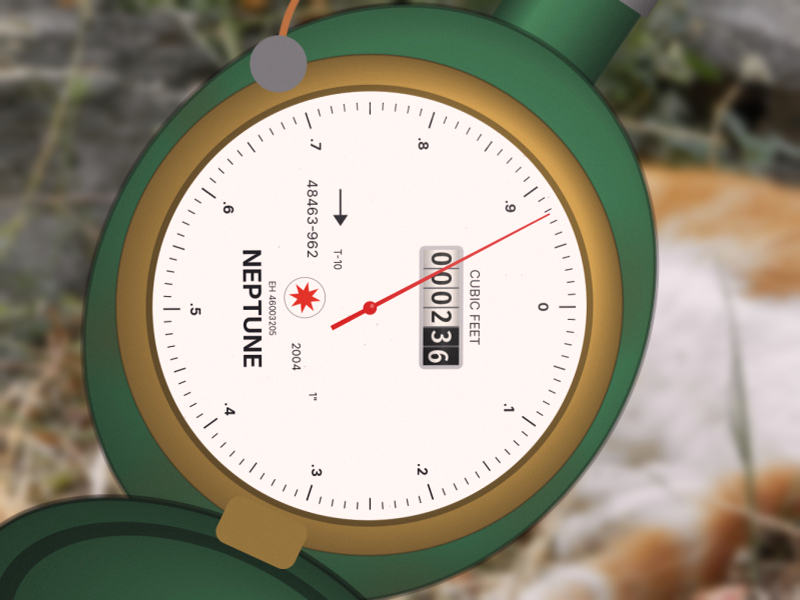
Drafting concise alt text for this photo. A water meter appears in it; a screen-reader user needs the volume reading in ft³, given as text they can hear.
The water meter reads 235.92 ft³
